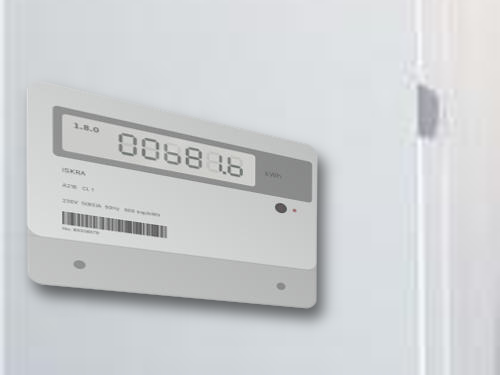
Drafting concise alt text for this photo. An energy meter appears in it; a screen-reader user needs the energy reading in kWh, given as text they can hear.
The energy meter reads 681.6 kWh
